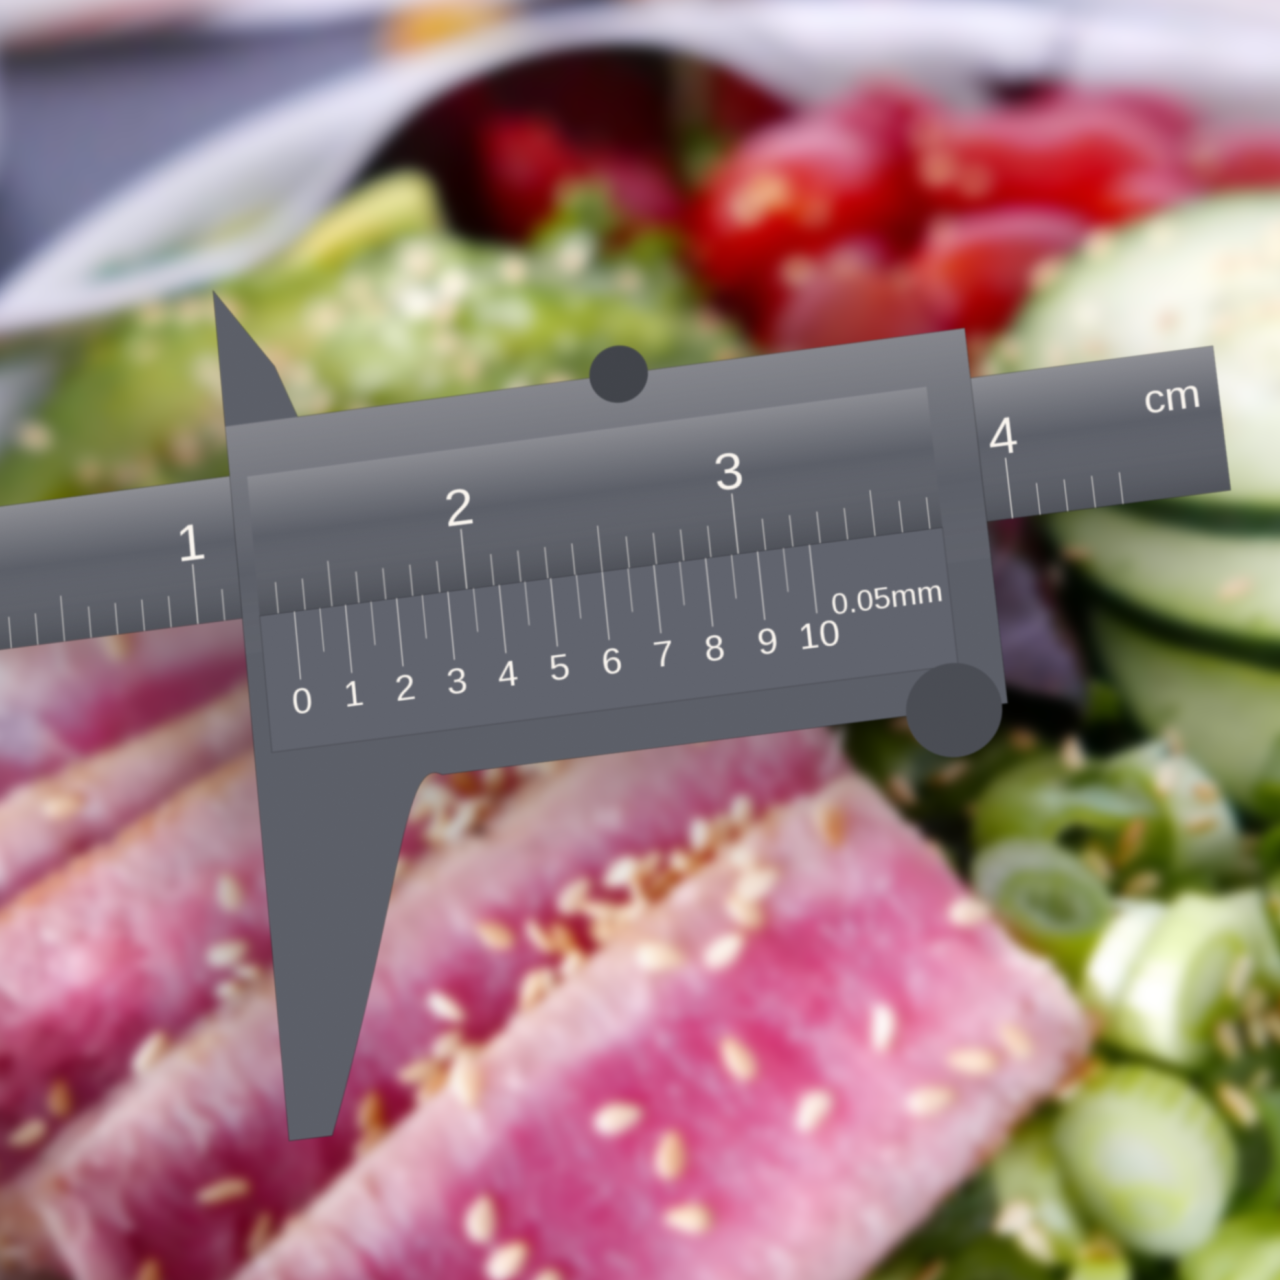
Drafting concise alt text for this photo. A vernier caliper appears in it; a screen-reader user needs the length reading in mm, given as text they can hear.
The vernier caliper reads 13.6 mm
